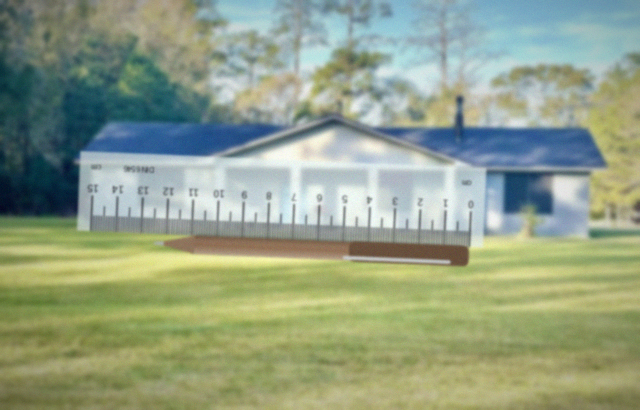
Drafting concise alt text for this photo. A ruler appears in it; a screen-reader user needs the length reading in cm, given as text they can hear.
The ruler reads 12.5 cm
